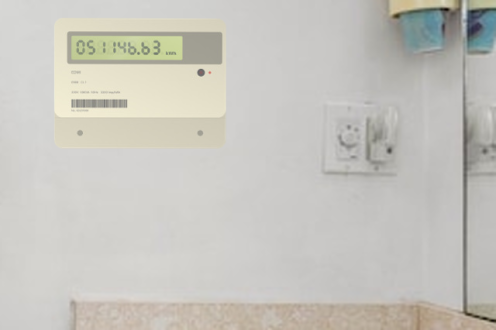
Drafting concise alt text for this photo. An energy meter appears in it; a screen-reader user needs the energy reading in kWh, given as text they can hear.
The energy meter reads 51146.63 kWh
